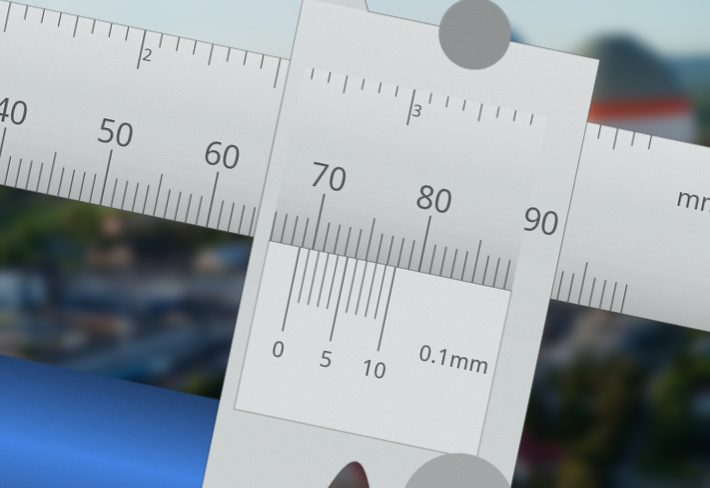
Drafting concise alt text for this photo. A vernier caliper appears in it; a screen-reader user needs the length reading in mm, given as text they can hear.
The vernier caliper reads 68.8 mm
